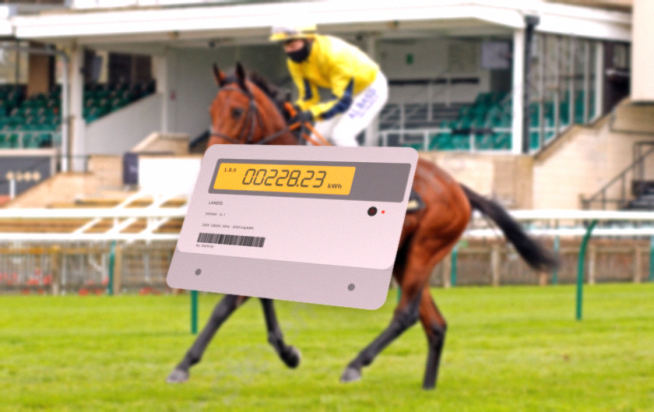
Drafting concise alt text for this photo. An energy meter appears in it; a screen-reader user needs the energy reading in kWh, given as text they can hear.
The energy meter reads 228.23 kWh
